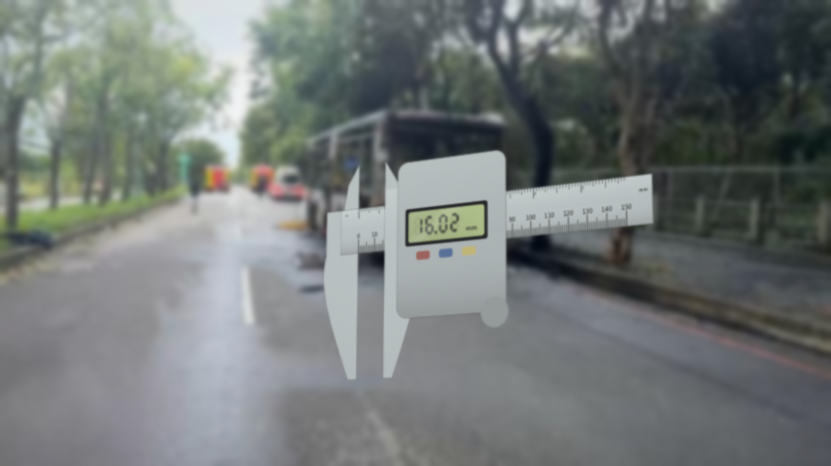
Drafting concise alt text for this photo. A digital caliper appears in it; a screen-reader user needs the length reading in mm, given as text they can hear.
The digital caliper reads 16.02 mm
